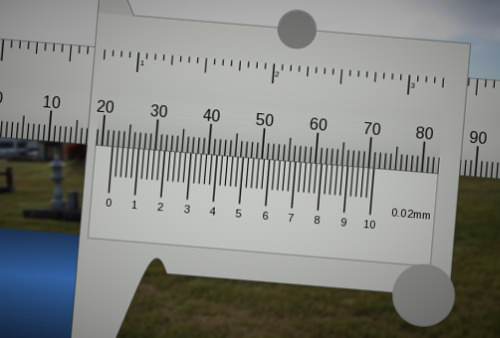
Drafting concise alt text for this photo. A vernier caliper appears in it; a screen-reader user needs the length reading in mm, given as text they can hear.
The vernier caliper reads 22.0 mm
